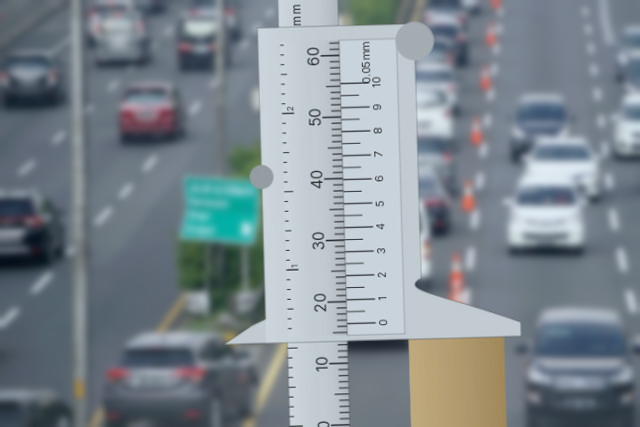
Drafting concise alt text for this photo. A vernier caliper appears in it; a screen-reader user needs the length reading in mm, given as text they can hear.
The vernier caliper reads 16.4 mm
